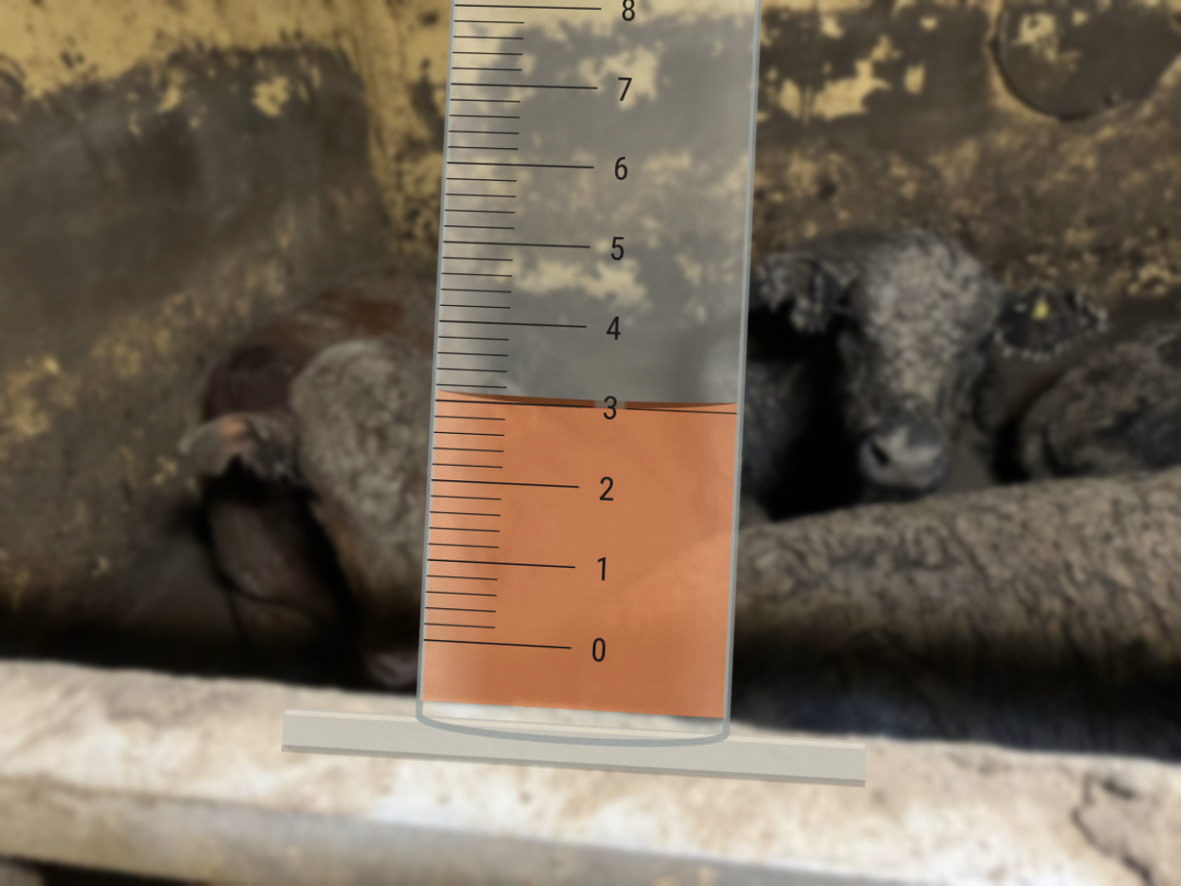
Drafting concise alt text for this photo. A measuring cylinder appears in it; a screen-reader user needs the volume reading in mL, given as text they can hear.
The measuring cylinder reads 3 mL
